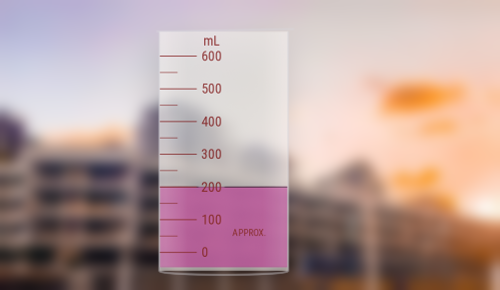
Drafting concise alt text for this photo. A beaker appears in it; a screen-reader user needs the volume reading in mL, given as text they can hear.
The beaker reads 200 mL
